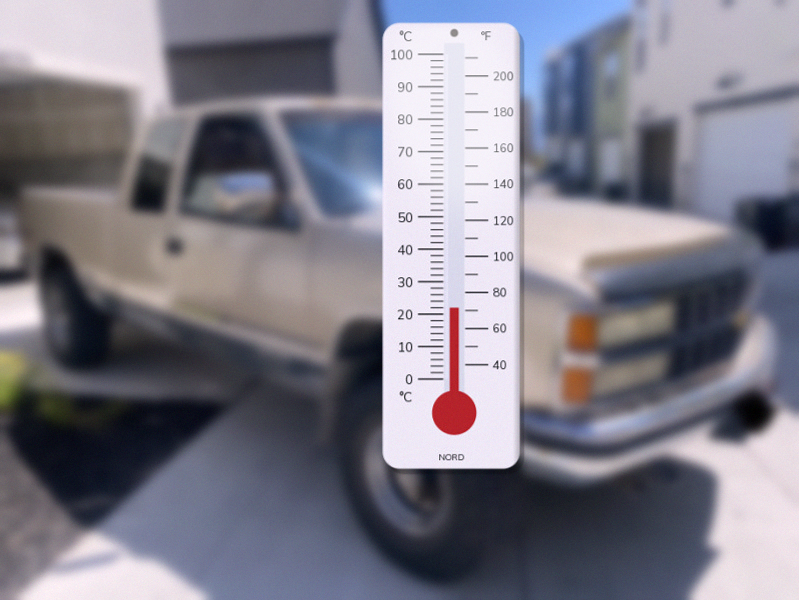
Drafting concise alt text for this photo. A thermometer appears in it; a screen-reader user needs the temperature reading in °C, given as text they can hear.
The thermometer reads 22 °C
